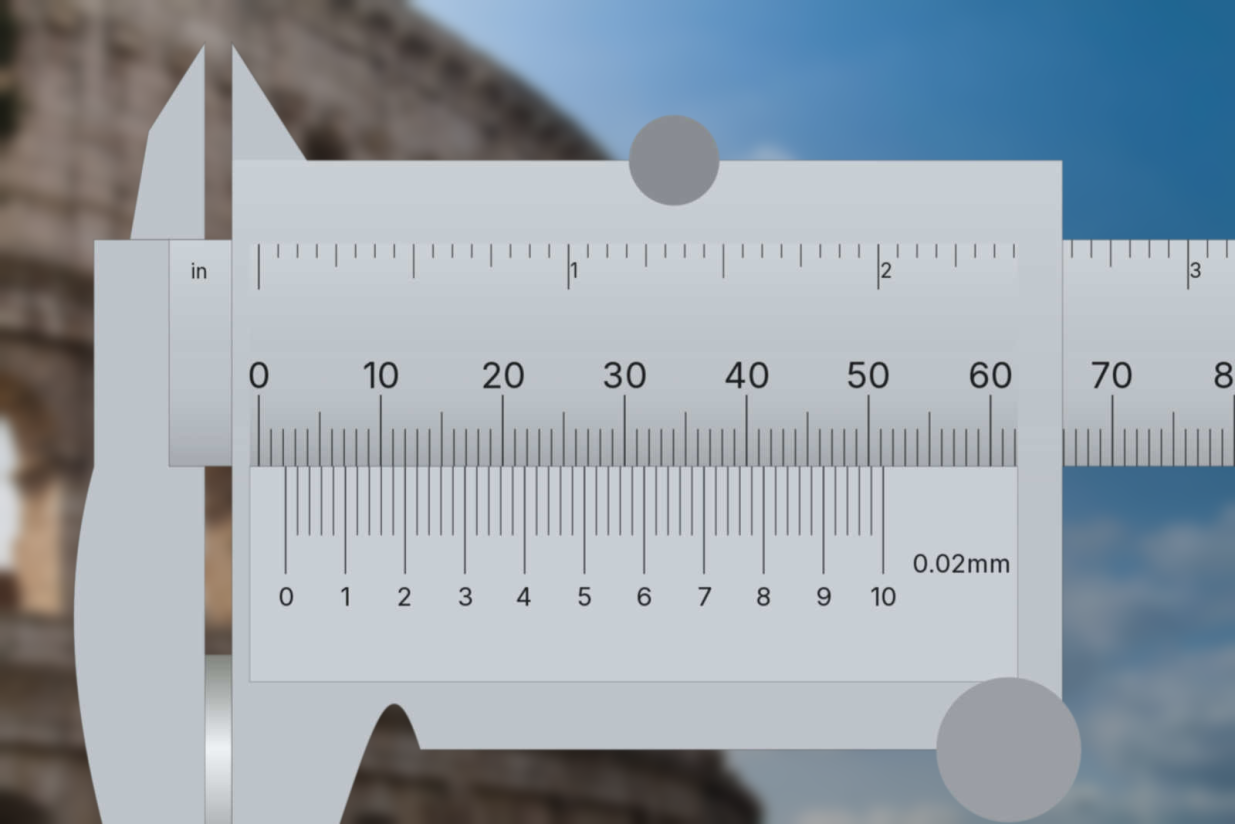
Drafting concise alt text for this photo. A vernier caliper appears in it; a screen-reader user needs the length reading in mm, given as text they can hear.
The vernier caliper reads 2.2 mm
